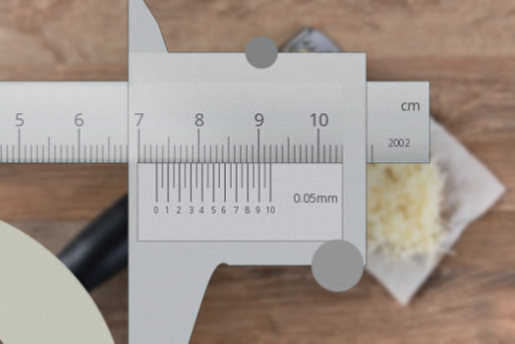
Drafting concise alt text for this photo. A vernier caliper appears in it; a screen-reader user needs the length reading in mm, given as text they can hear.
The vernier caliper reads 73.0 mm
